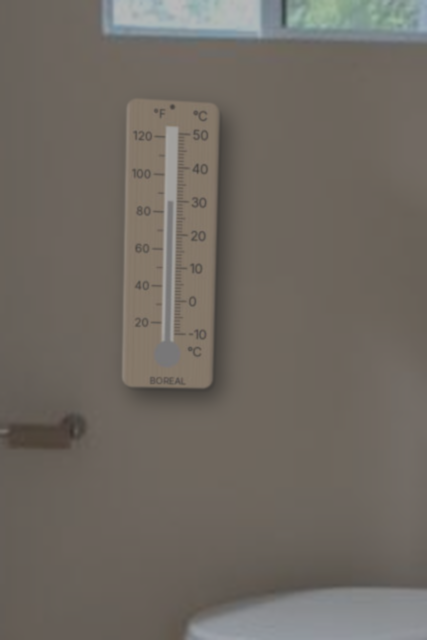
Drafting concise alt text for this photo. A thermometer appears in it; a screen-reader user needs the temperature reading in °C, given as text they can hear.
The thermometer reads 30 °C
